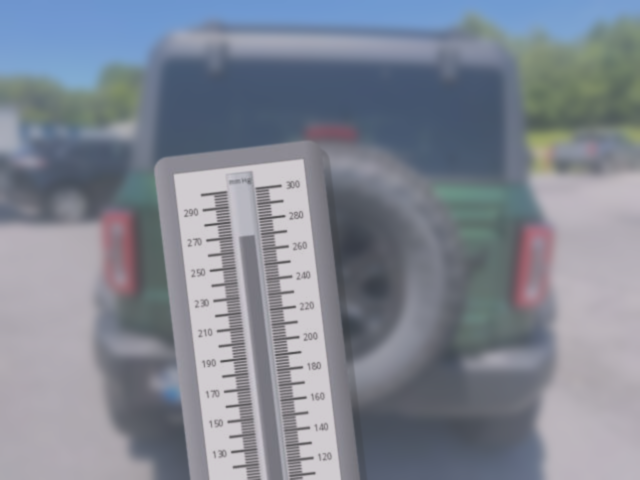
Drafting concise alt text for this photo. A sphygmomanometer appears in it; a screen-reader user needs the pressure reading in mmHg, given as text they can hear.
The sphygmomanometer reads 270 mmHg
